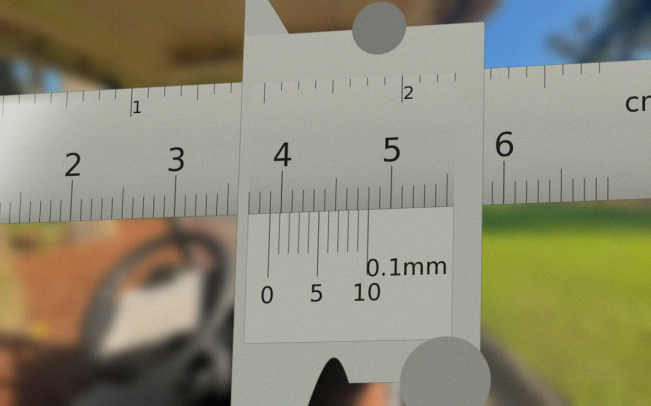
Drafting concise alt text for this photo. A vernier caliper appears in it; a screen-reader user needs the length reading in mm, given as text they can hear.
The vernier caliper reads 39.0 mm
